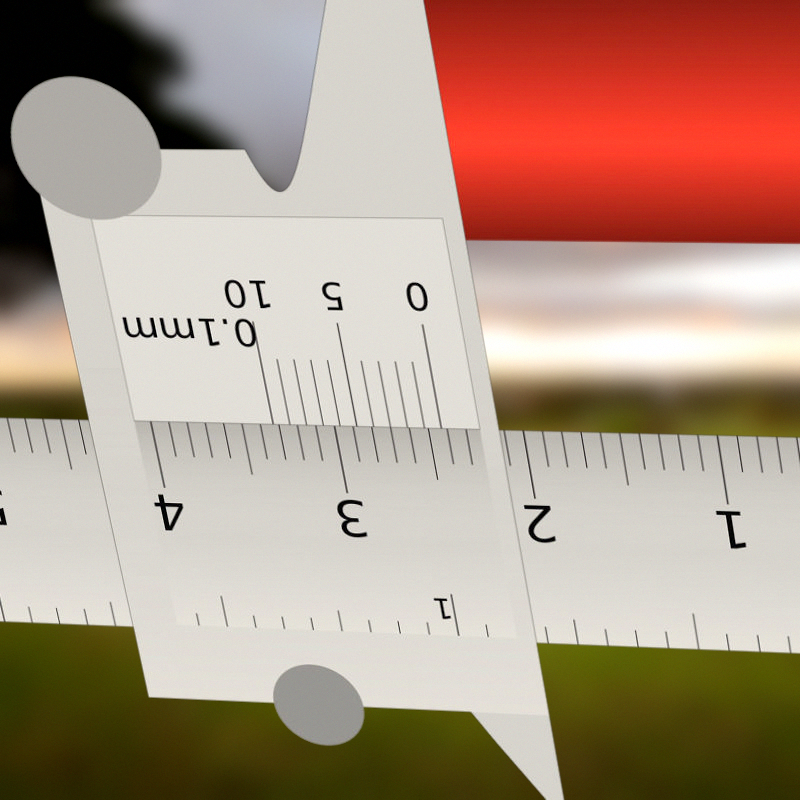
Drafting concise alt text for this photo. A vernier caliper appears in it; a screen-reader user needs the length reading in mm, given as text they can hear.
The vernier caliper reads 24.3 mm
